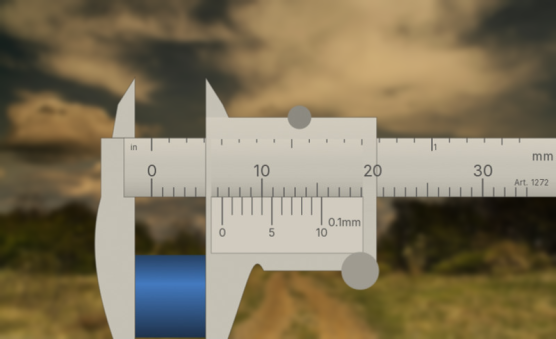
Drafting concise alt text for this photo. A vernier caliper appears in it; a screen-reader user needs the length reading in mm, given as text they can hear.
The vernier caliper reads 6.4 mm
